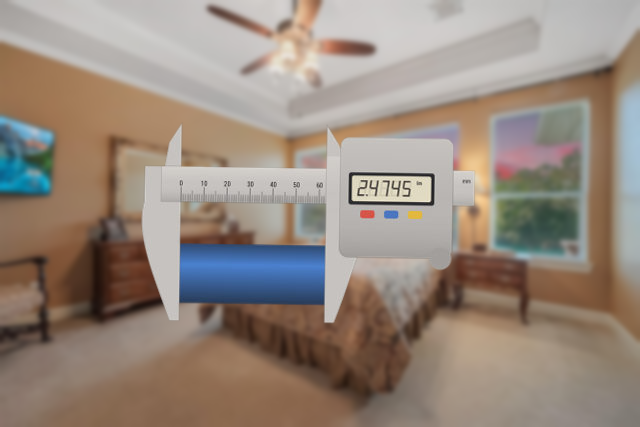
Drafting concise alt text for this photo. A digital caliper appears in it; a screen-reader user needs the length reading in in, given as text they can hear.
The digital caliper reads 2.4745 in
